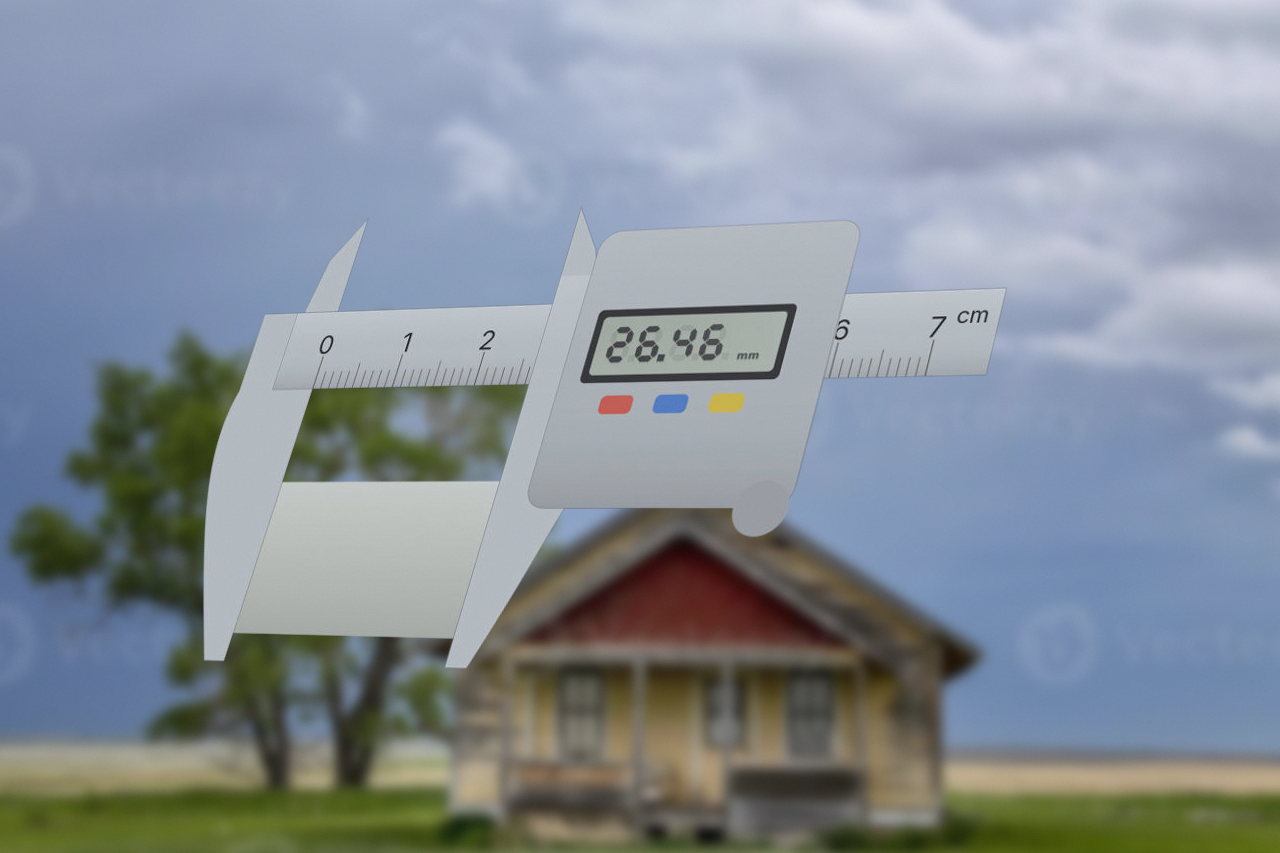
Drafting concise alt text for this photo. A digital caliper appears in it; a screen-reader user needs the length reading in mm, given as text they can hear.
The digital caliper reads 26.46 mm
